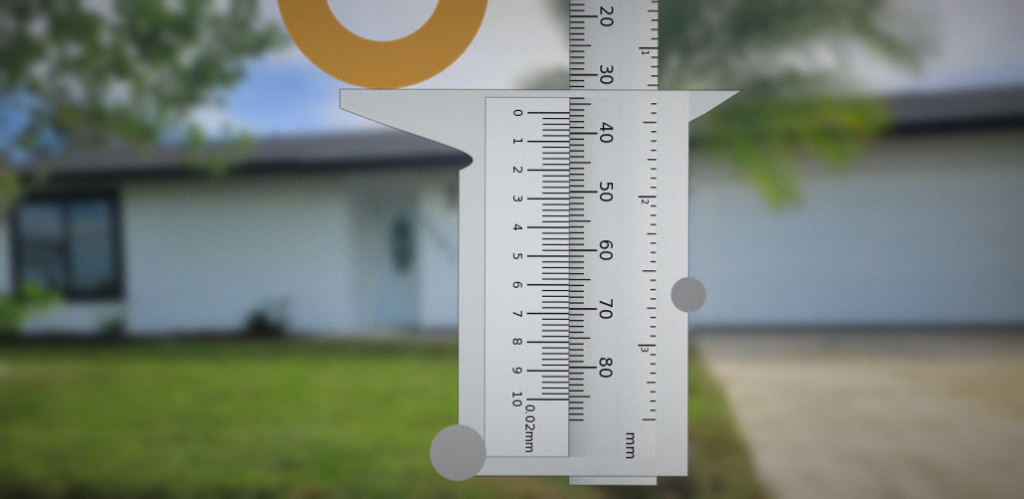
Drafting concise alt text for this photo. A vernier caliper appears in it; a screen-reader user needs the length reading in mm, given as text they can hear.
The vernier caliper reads 36.5 mm
